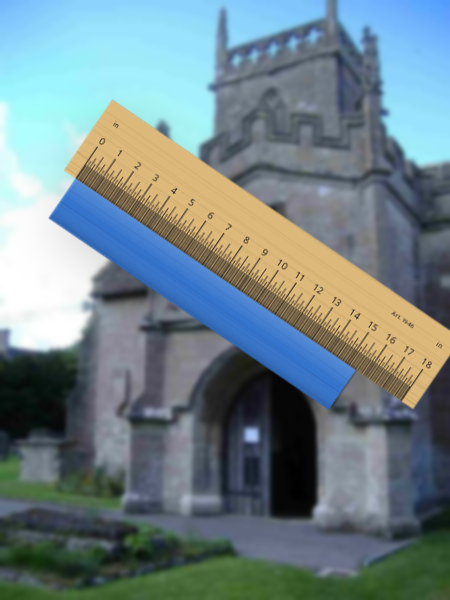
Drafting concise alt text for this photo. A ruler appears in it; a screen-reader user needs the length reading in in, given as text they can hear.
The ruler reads 15.5 in
